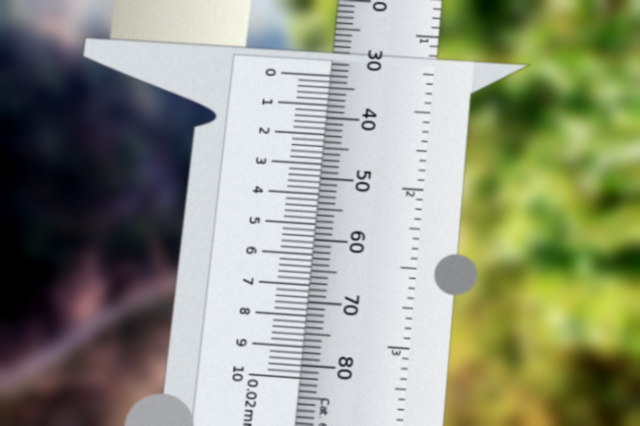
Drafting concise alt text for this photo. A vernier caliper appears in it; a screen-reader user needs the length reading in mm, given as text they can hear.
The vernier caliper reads 33.0 mm
